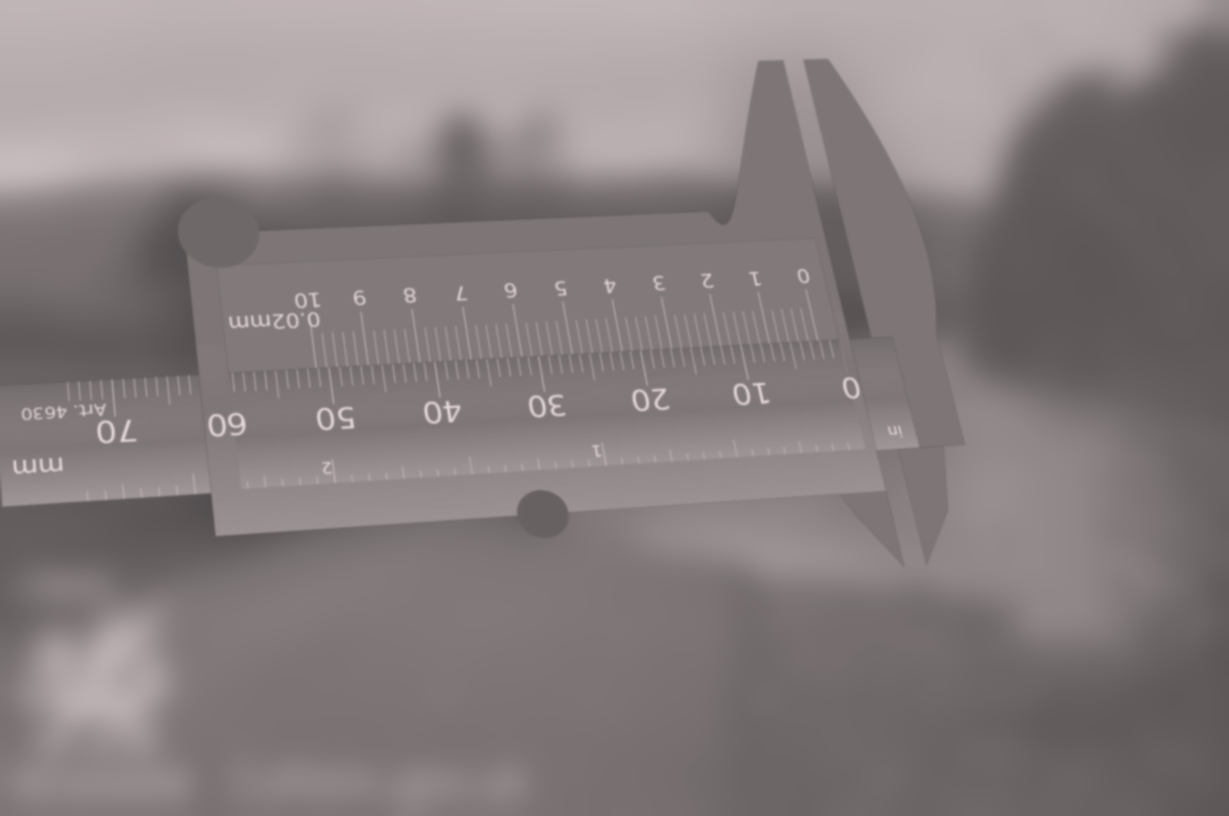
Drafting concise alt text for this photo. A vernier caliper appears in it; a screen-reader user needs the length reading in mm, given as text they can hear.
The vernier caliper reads 2.2 mm
